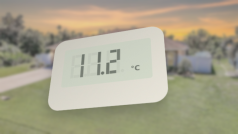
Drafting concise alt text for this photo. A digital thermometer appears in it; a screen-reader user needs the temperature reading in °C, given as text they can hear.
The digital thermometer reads 11.2 °C
